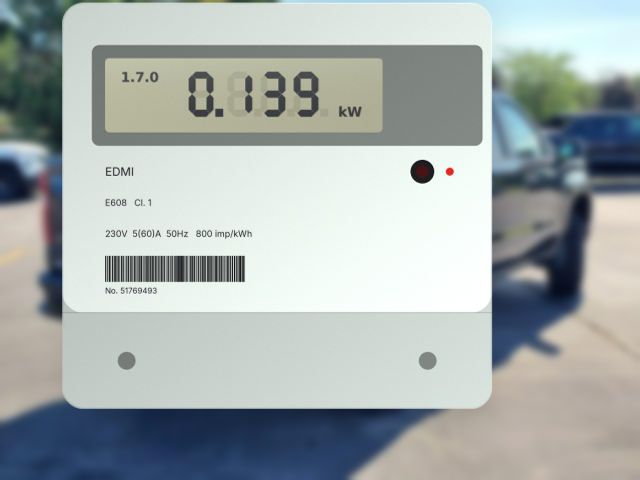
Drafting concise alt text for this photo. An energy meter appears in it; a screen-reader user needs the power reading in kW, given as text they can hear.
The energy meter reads 0.139 kW
